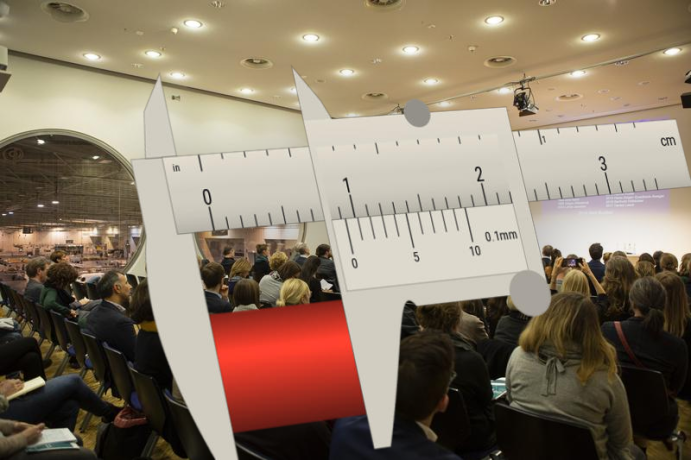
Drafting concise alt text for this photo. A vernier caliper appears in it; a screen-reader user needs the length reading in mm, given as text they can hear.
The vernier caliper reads 9.3 mm
